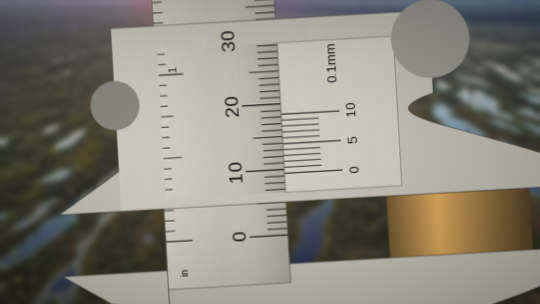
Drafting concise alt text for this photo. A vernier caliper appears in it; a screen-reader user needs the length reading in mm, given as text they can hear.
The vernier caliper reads 9.4 mm
